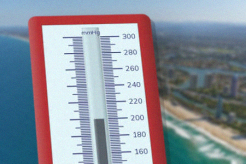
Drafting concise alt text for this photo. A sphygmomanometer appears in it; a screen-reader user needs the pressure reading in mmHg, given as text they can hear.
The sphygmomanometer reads 200 mmHg
